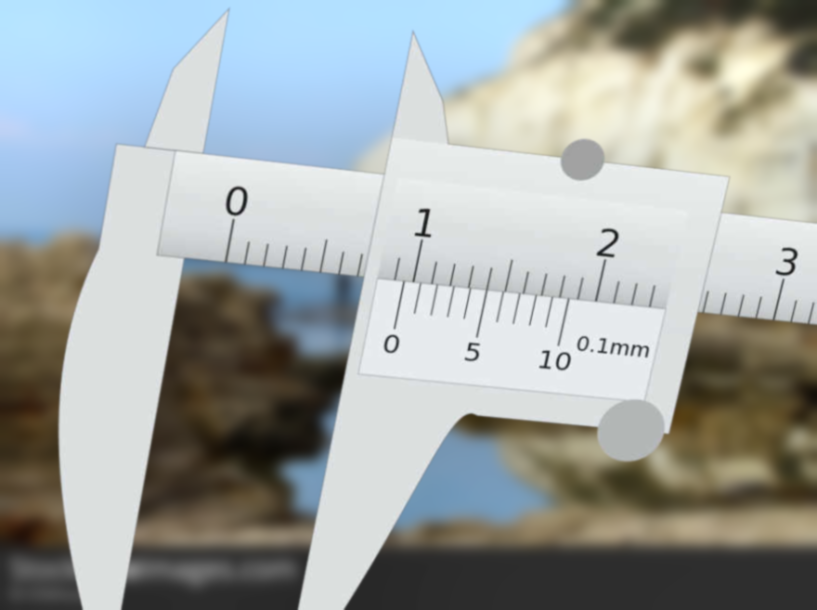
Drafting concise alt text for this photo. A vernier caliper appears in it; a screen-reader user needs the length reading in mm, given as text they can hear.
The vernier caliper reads 9.5 mm
